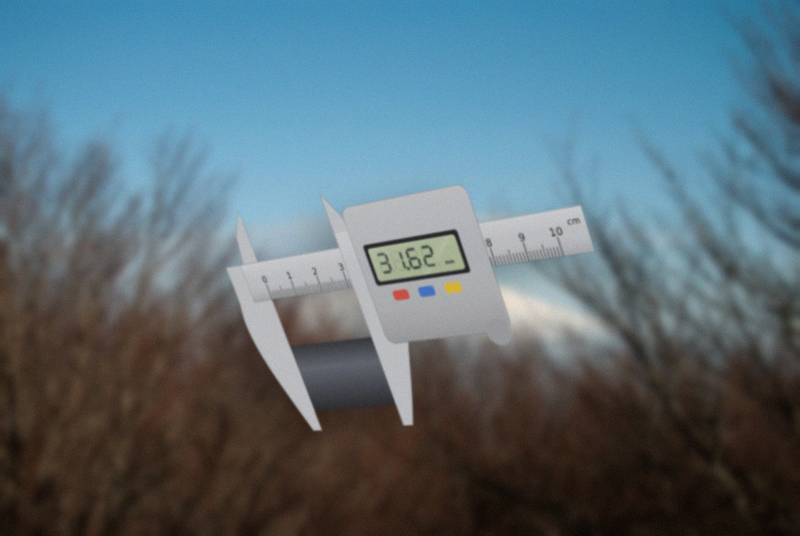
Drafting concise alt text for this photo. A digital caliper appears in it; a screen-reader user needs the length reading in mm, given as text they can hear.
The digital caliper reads 31.62 mm
